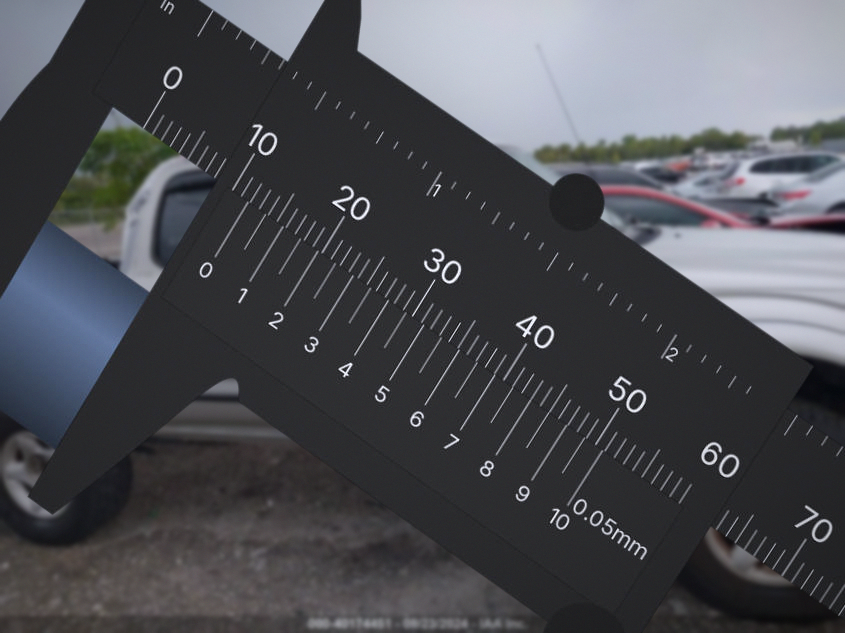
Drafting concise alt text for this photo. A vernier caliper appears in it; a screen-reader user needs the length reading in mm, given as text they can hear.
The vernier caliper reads 11.8 mm
